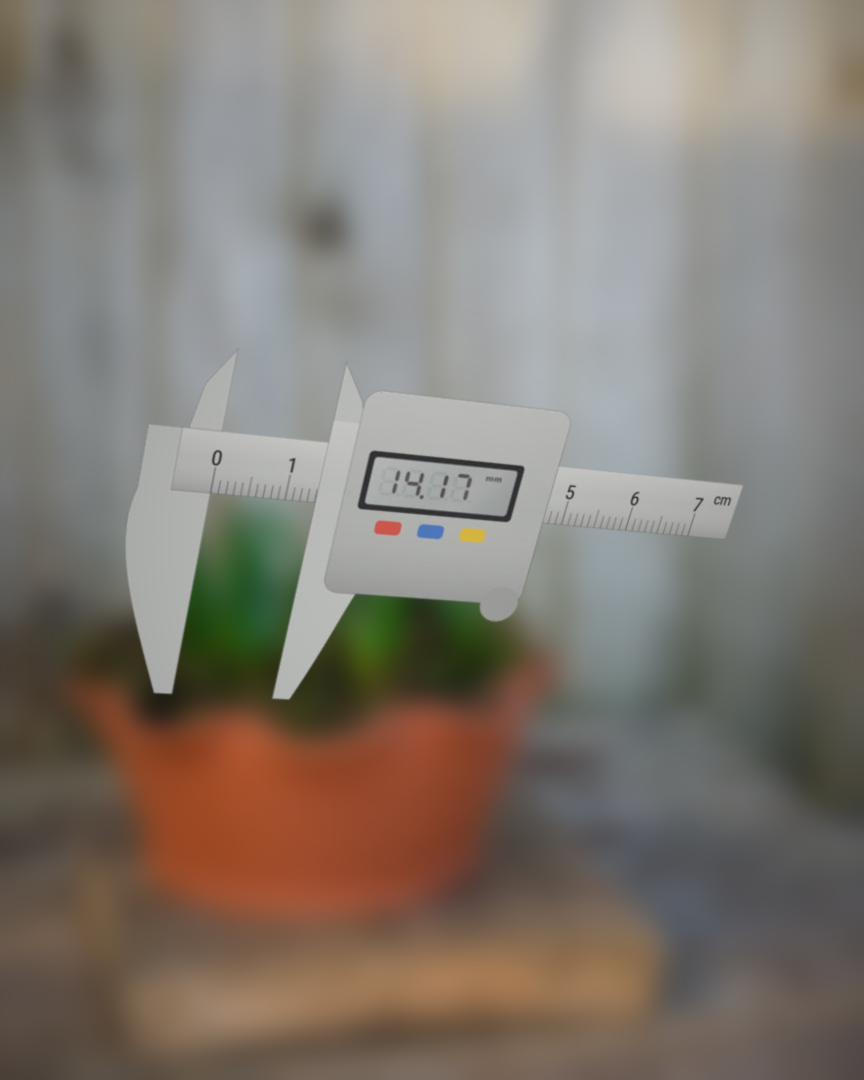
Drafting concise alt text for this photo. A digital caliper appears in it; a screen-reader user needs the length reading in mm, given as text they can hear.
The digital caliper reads 14.17 mm
